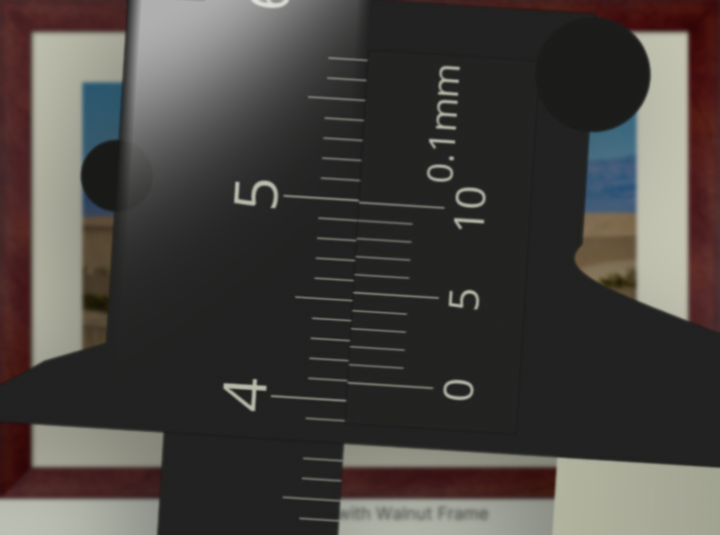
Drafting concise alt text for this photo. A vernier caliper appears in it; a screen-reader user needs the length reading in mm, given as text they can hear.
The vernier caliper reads 40.9 mm
